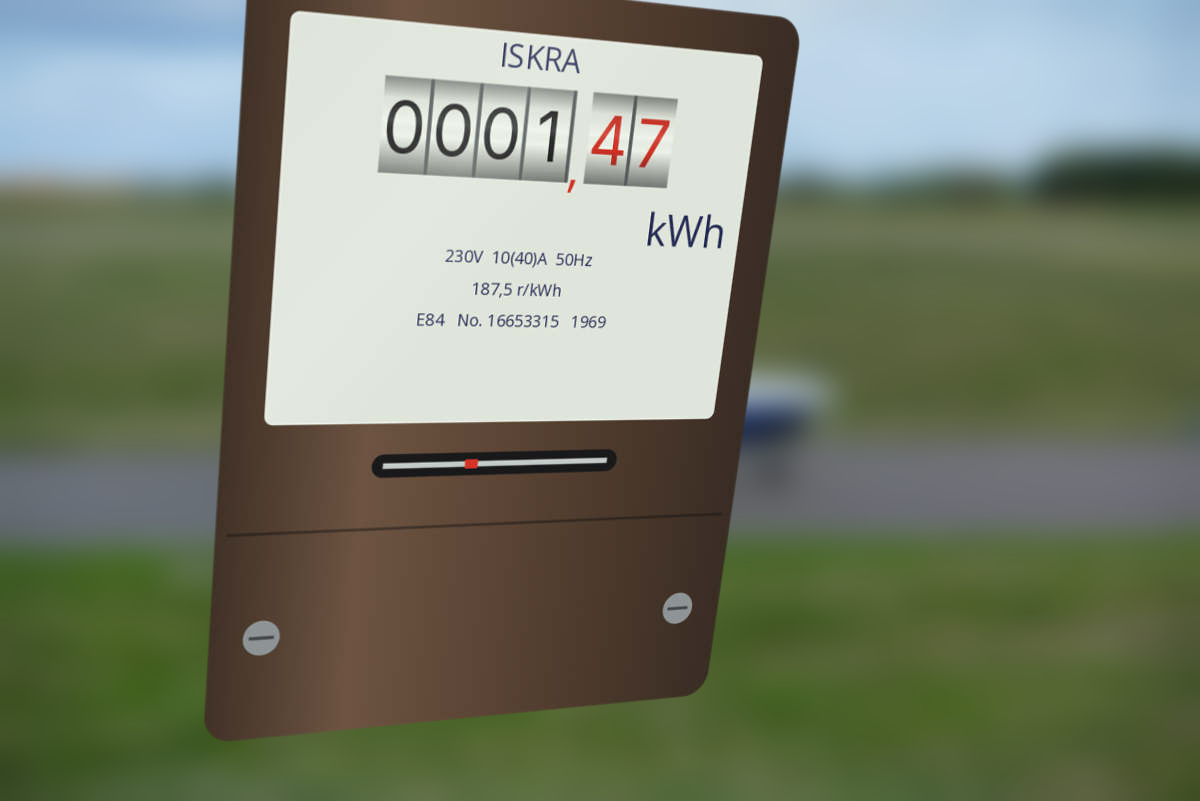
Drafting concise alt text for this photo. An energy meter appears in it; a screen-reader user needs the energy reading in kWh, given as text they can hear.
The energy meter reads 1.47 kWh
